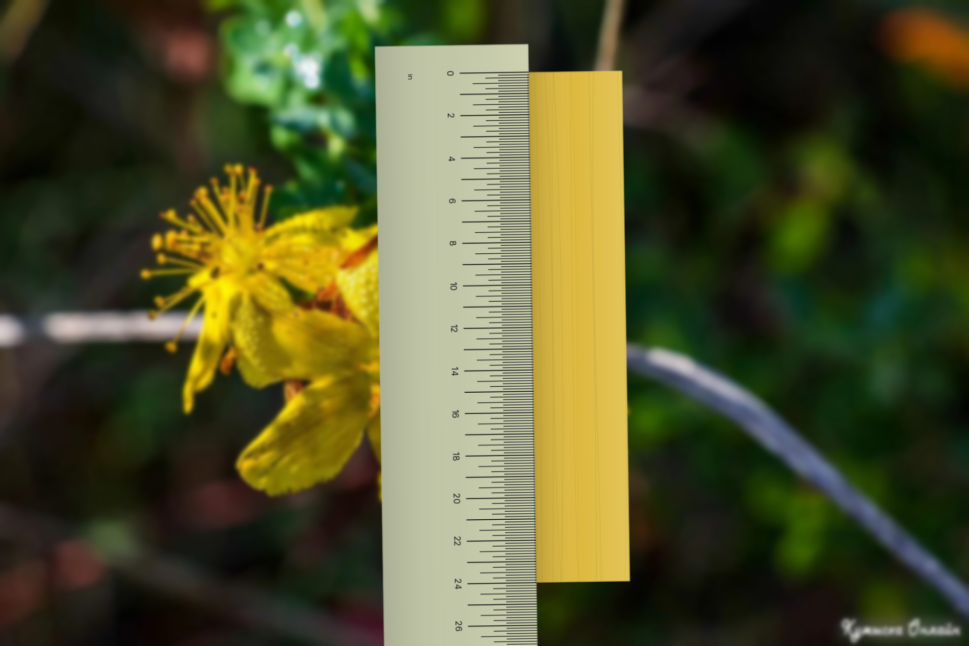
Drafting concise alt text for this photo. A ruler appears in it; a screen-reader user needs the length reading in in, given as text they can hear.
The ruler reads 24 in
